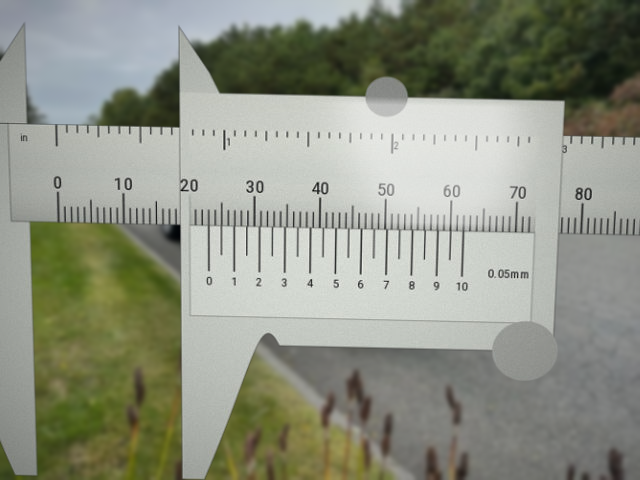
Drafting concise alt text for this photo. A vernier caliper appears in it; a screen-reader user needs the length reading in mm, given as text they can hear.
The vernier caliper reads 23.0 mm
